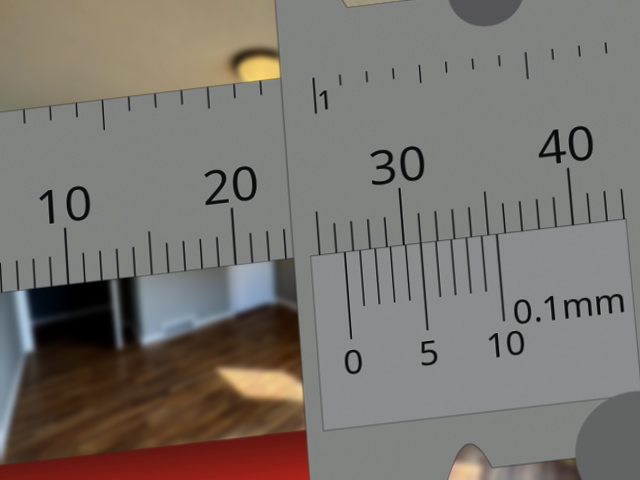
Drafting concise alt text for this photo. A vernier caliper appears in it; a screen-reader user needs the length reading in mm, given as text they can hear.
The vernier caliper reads 26.5 mm
